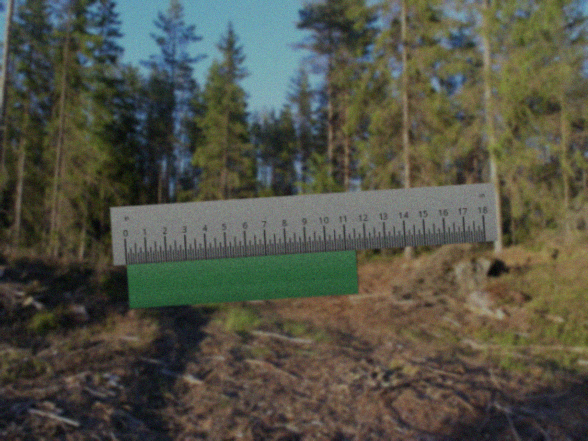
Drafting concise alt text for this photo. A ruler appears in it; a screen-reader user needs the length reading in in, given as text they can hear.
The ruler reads 11.5 in
